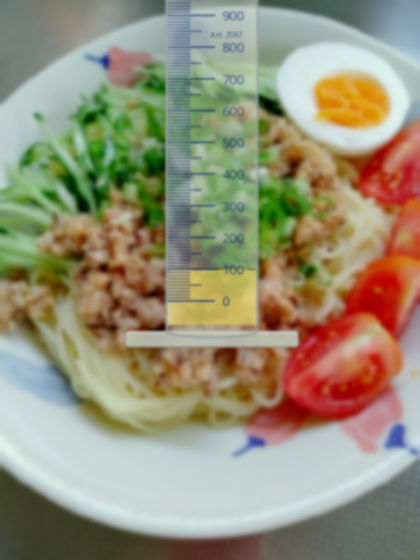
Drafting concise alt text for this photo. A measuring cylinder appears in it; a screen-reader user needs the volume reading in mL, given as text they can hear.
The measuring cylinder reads 100 mL
